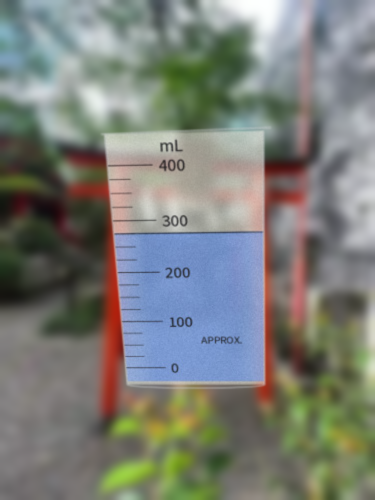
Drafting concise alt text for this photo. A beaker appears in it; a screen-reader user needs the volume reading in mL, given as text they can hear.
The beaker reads 275 mL
